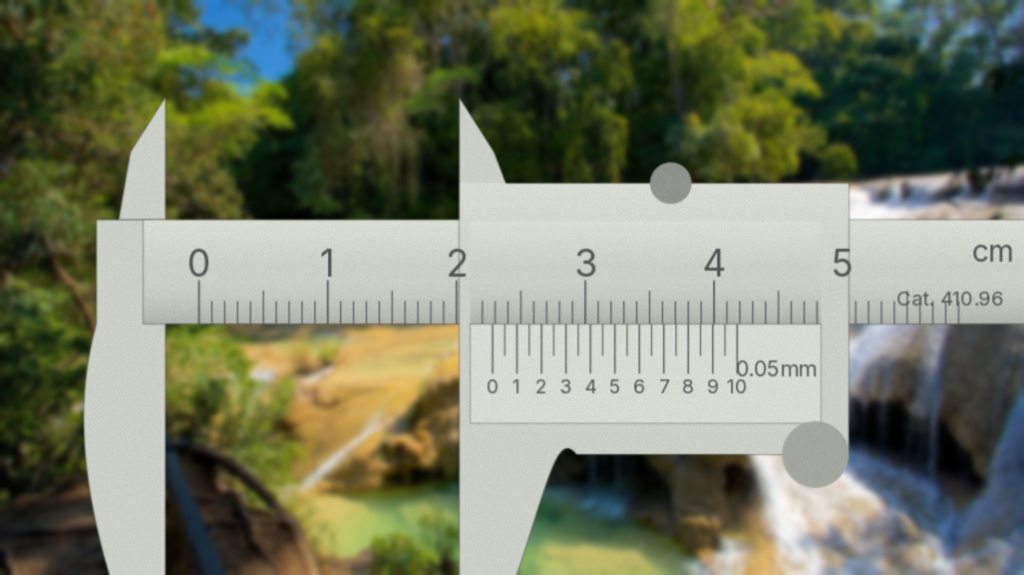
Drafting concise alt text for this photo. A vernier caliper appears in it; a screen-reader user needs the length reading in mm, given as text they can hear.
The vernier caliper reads 22.8 mm
